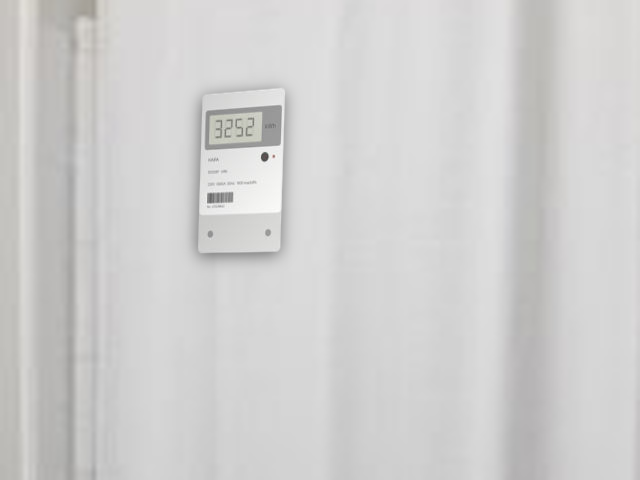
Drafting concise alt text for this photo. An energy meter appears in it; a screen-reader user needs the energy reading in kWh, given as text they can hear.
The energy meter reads 3252 kWh
